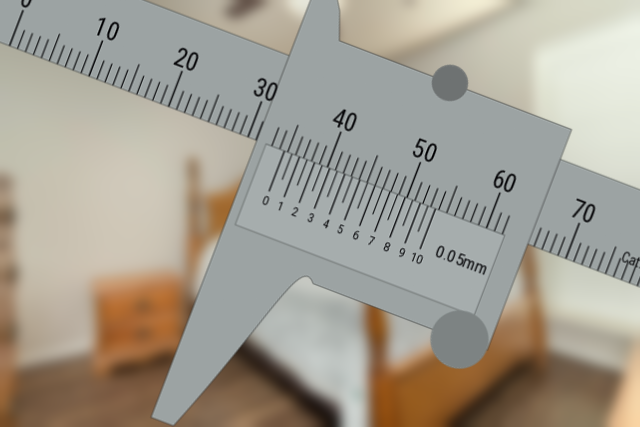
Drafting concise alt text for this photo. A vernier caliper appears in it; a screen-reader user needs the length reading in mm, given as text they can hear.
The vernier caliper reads 34.6 mm
